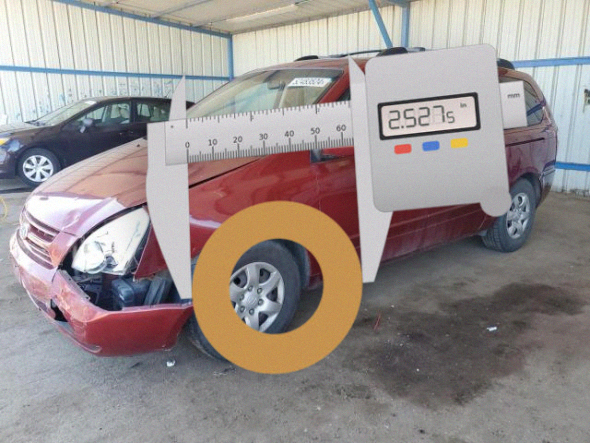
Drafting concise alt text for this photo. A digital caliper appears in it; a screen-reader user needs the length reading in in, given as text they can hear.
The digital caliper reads 2.5275 in
